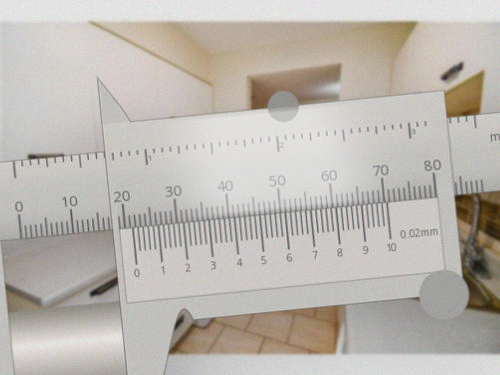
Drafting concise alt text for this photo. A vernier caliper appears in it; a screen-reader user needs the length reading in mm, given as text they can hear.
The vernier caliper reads 21.5 mm
